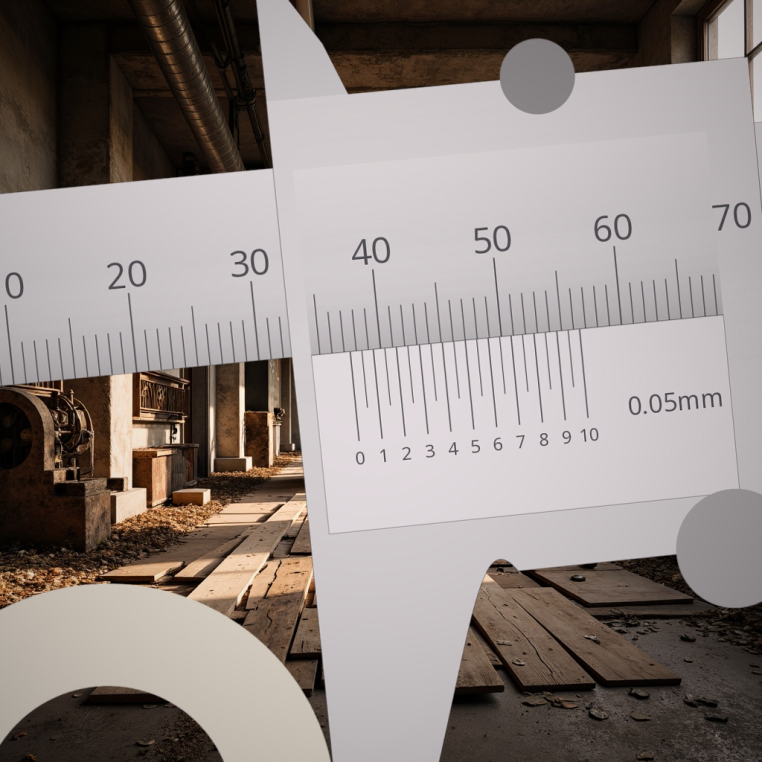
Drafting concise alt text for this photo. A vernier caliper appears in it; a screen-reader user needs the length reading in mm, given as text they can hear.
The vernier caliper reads 37.5 mm
